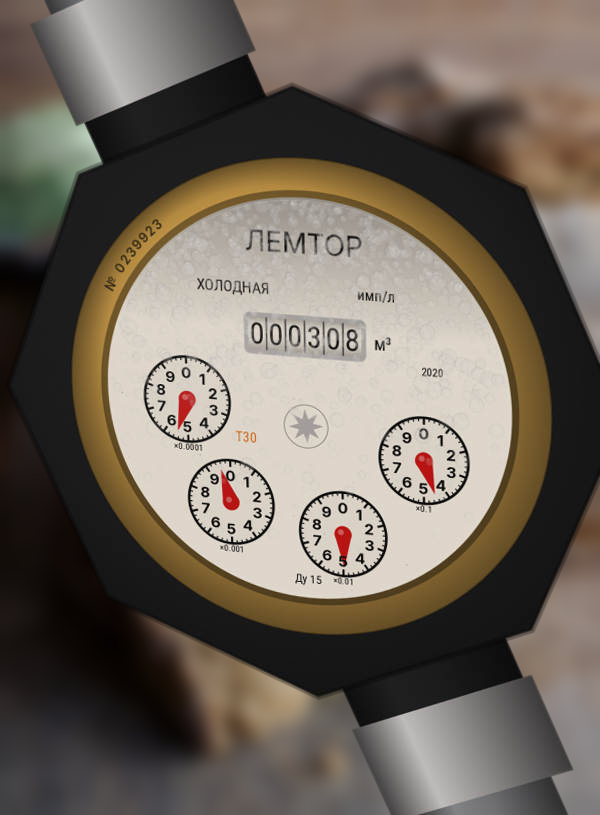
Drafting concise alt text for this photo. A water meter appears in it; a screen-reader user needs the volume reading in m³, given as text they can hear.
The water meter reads 308.4495 m³
